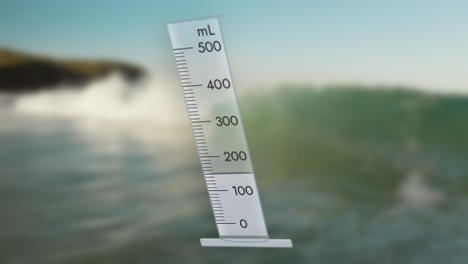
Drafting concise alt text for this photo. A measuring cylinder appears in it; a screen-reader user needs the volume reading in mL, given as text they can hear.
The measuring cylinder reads 150 mL
